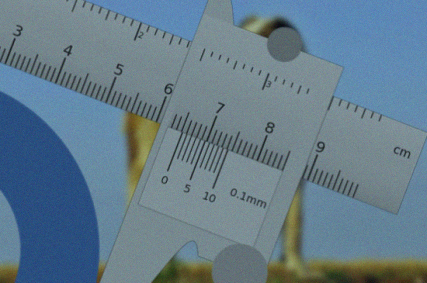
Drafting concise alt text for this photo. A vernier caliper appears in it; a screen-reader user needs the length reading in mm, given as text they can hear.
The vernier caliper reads 65.2 mm
